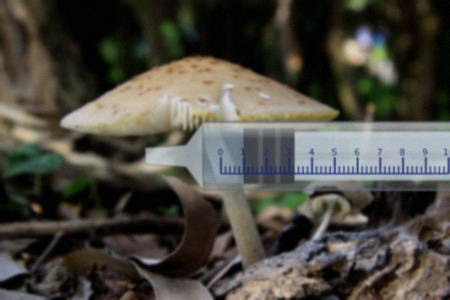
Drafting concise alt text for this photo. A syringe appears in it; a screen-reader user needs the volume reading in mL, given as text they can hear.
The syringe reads 1 mL
